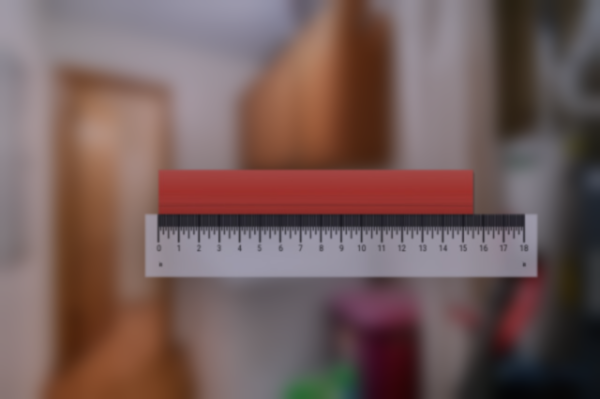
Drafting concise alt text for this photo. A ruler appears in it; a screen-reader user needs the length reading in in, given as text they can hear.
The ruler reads 15.5 in
